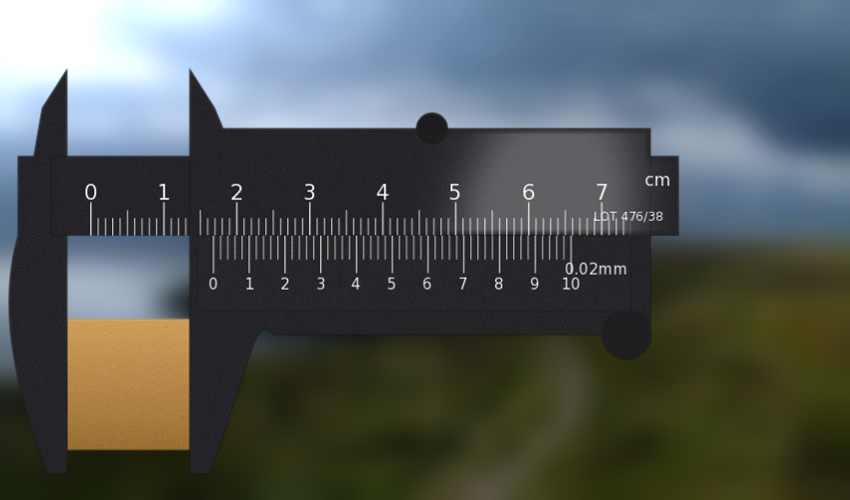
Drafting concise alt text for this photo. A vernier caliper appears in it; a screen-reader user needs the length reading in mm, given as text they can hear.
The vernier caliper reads 16.8 mm
